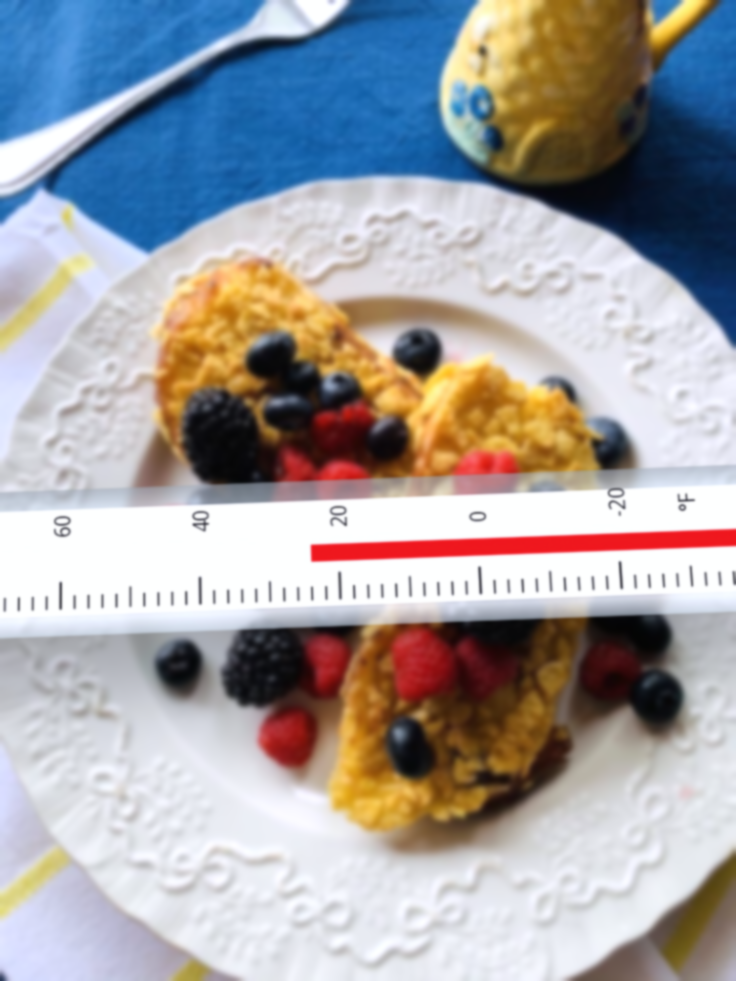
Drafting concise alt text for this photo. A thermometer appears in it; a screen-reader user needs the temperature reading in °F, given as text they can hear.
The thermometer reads 24 °F
